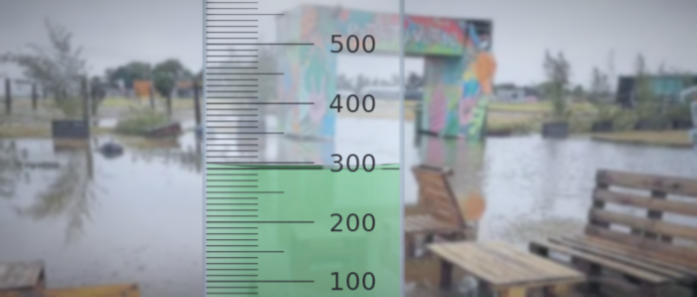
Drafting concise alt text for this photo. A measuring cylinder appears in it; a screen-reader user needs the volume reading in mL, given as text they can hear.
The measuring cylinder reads 290 mL
